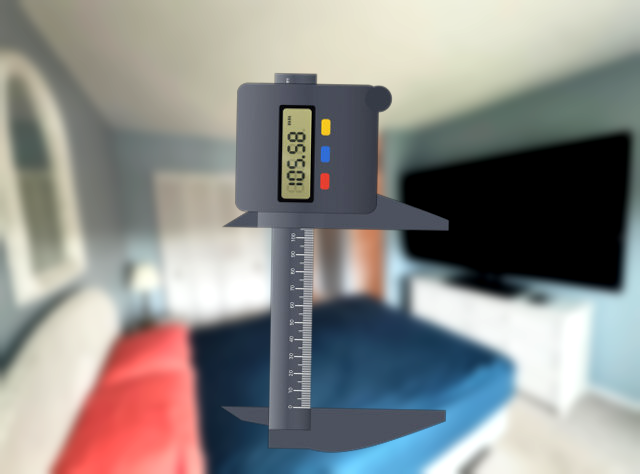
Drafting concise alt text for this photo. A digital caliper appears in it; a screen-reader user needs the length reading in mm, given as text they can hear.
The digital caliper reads 105.58 mm
